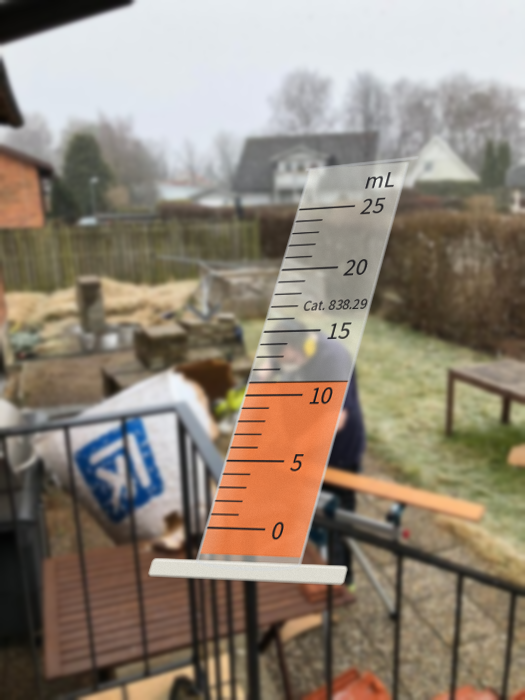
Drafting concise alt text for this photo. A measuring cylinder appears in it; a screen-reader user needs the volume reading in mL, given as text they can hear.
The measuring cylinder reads 11 mL
